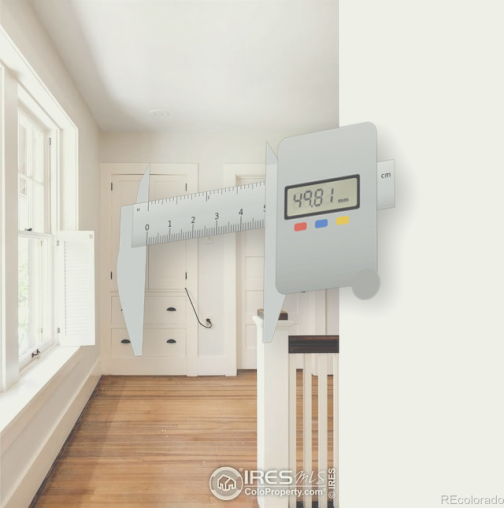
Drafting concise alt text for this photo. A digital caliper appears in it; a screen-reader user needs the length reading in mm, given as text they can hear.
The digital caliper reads 49.81 mm
